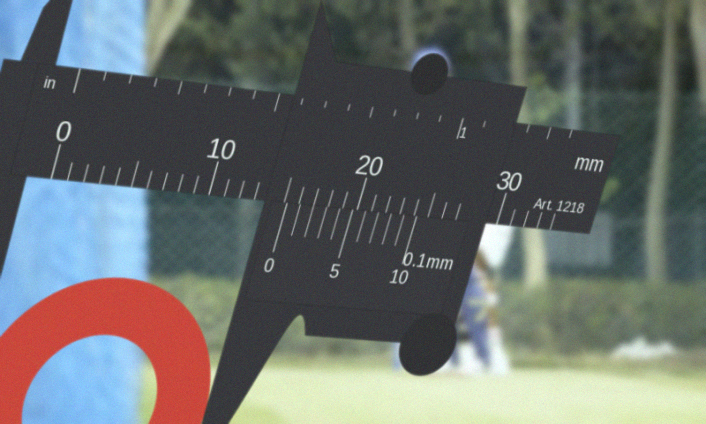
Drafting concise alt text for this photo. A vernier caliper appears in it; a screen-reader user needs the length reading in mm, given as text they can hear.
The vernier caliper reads 15.2 mm
